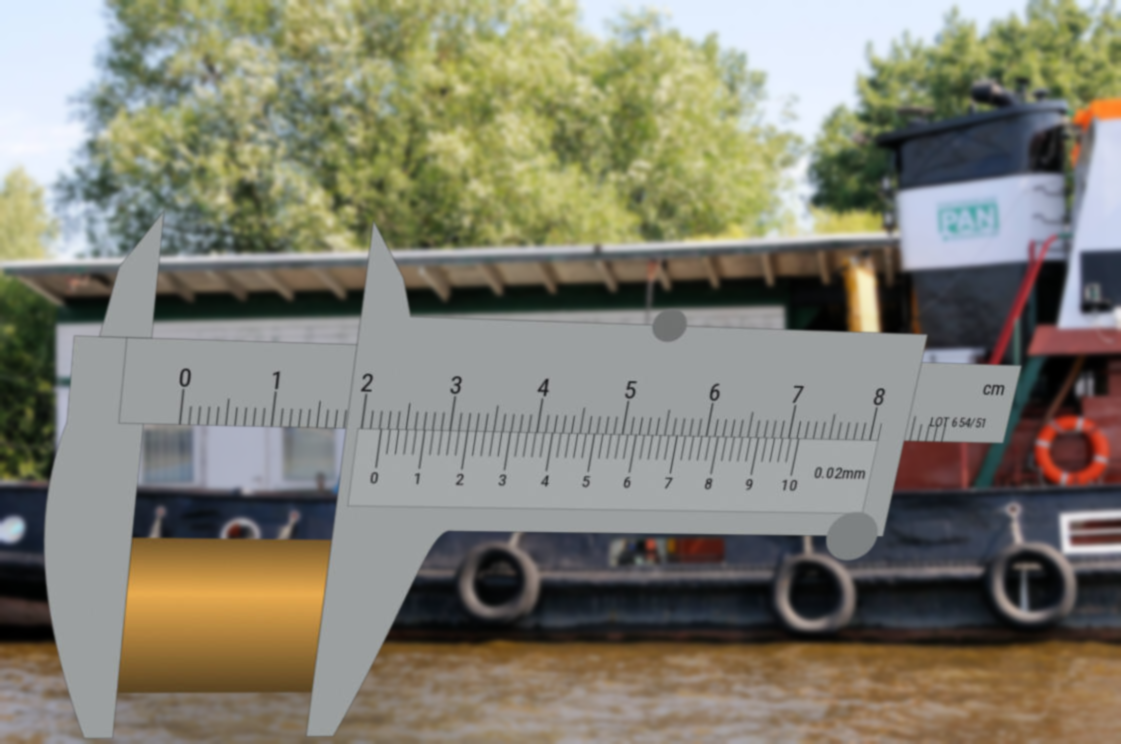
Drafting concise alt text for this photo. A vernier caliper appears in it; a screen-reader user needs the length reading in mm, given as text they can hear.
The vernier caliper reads 22.2 mm
